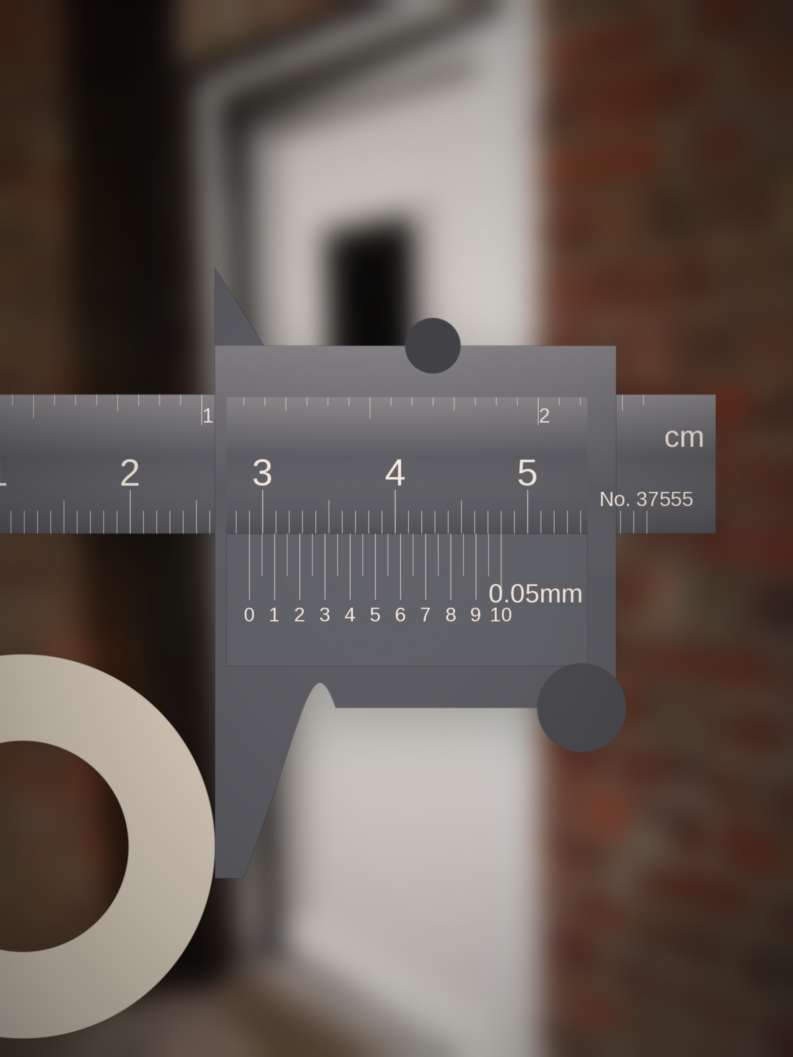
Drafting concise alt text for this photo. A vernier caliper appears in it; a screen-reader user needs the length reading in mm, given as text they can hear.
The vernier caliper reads 29.0 mm
